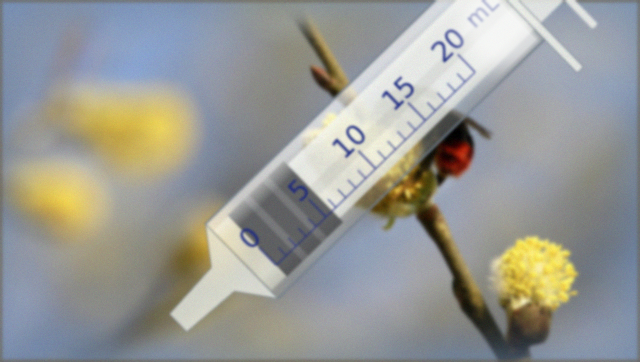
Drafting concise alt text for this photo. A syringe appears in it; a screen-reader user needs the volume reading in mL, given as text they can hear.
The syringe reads 0 mL
